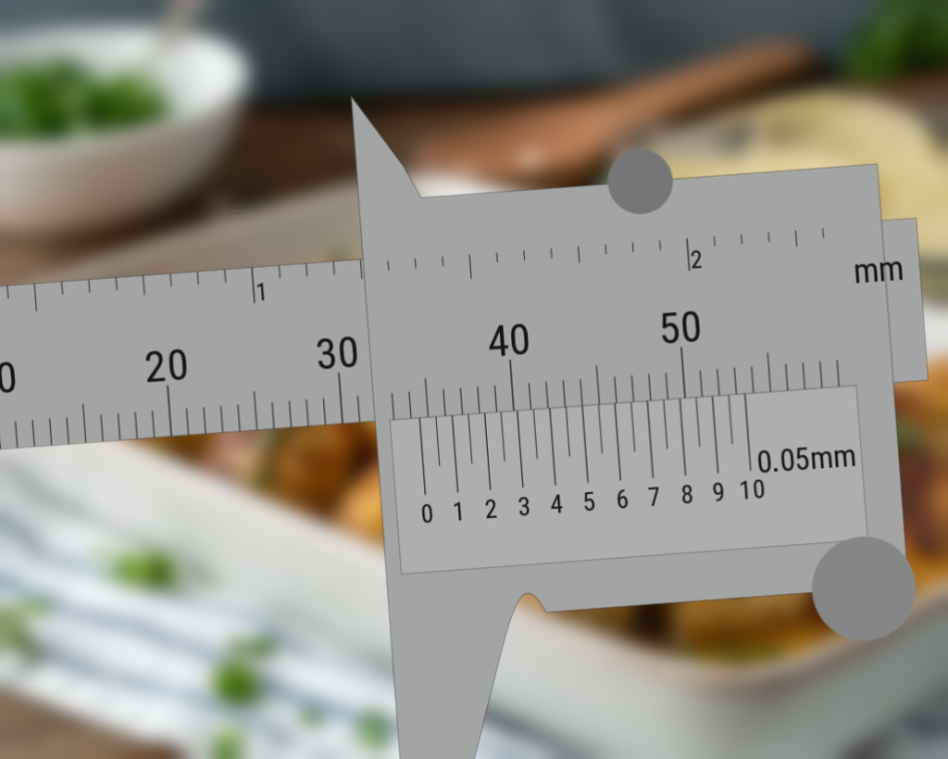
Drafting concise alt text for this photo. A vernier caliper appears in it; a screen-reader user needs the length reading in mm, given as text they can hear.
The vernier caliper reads 34.5 mm
